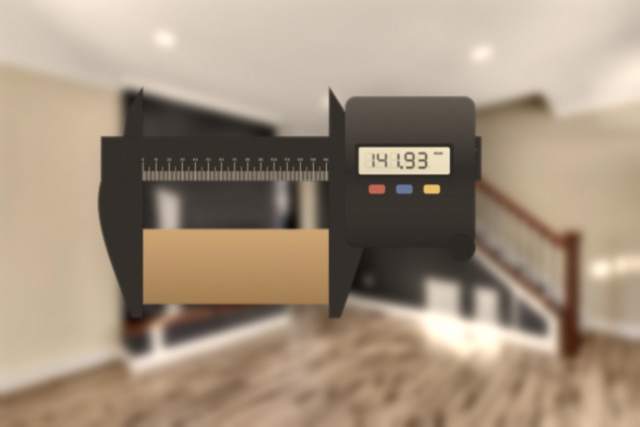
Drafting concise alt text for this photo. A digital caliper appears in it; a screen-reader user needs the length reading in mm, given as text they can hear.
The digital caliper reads 141.93 mm
